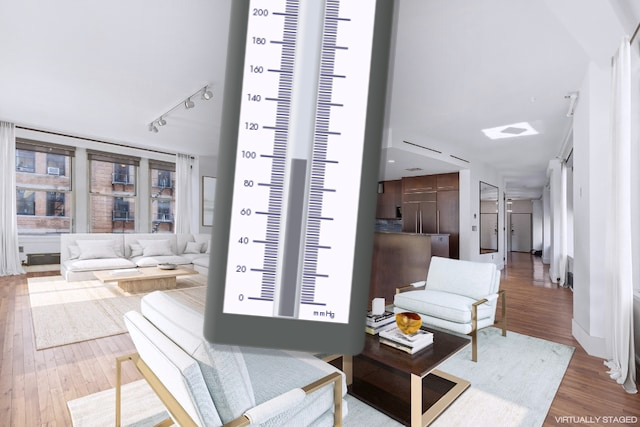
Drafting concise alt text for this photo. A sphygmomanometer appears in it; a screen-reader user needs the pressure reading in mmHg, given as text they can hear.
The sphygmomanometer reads 100 mmHg
